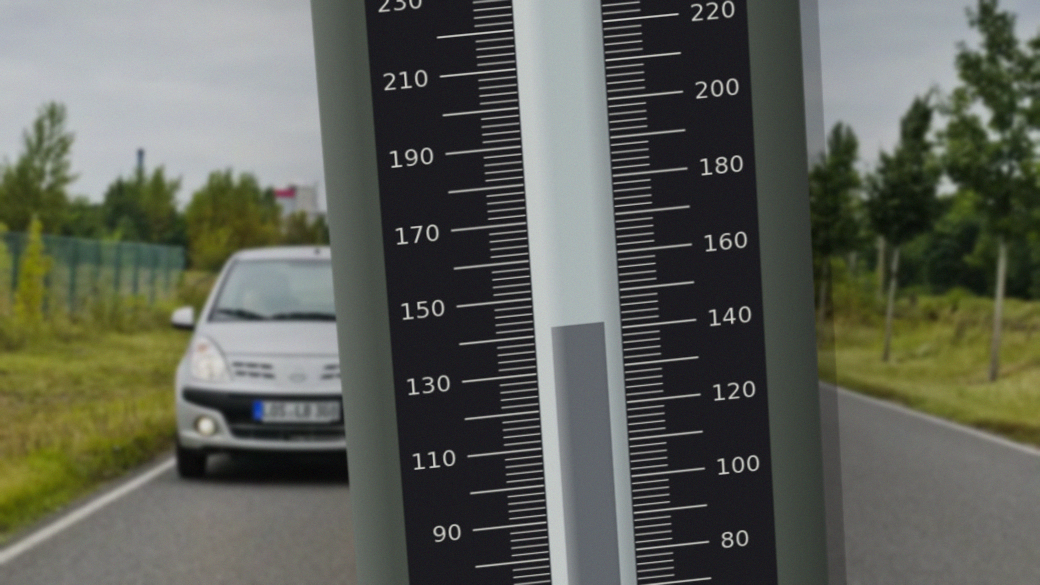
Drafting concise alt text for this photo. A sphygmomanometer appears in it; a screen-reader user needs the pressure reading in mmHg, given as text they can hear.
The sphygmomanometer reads 142 mmHg
